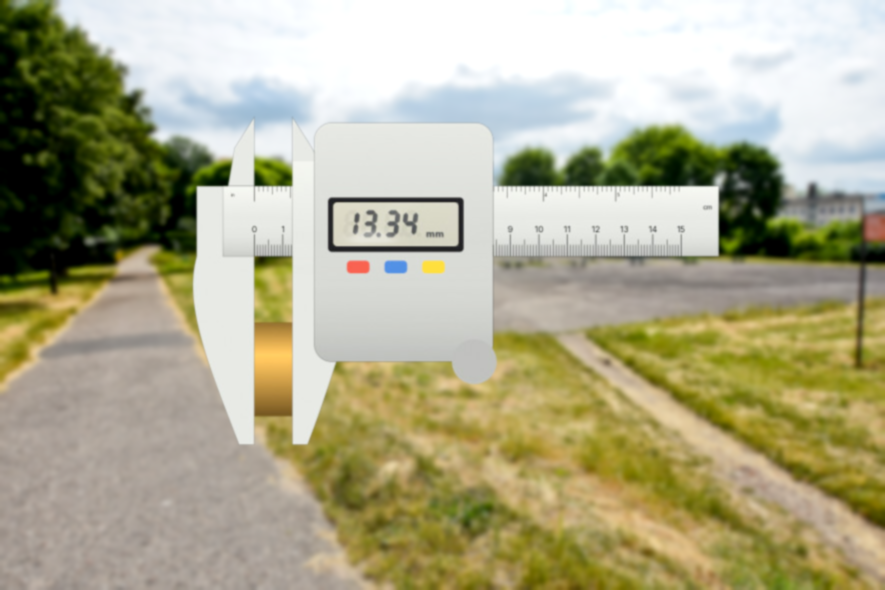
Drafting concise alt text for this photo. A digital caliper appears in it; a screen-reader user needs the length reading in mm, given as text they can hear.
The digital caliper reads 13.34 mm
